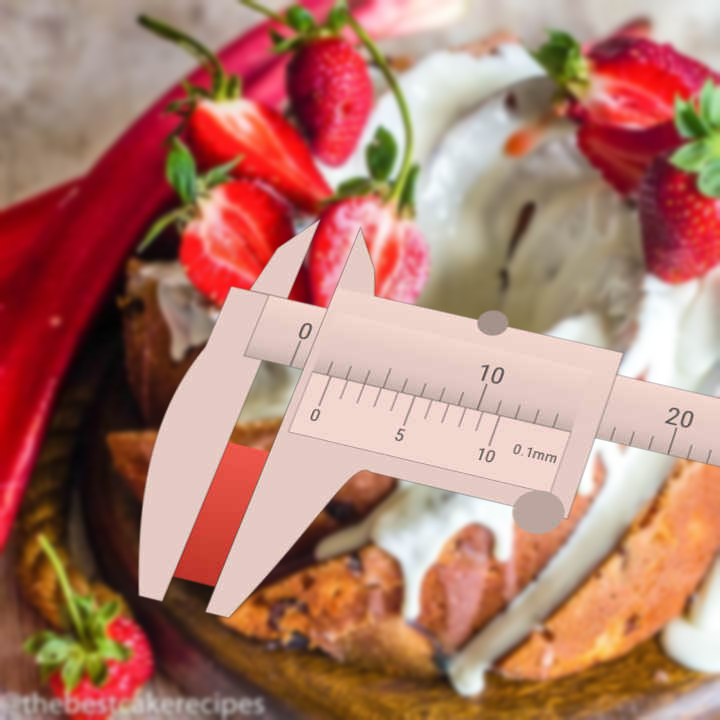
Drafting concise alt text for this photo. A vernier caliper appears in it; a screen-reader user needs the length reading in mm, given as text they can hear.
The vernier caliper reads 2.2 mm
